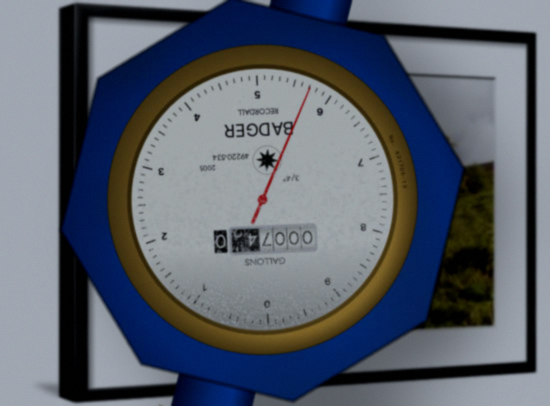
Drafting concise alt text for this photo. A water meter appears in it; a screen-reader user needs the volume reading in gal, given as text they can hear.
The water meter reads 7415.7 gal
